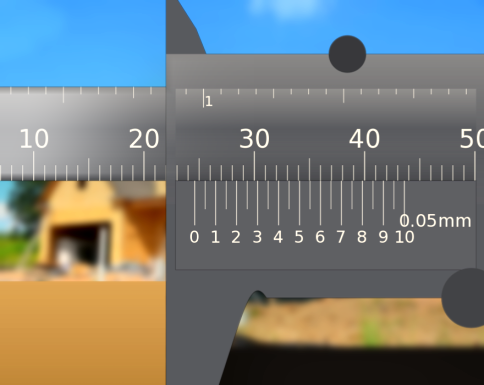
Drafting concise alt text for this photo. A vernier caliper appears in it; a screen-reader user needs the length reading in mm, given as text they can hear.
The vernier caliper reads 24.6 mm
